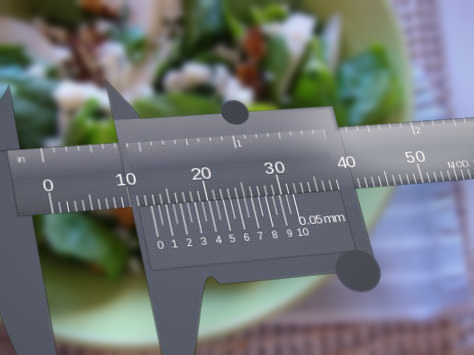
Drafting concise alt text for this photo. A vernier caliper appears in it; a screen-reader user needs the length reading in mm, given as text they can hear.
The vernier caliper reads 12.6 mm
